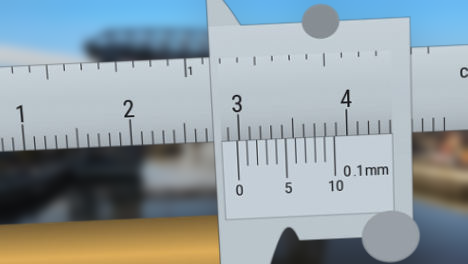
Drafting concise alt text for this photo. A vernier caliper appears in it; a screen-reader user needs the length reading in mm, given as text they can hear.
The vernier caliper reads 29.8 mm
